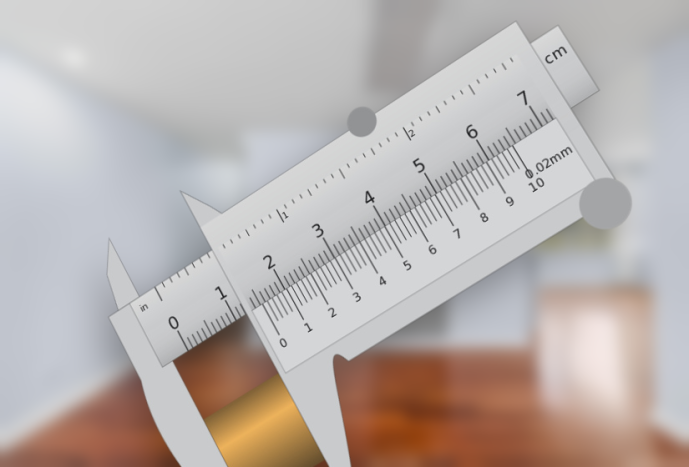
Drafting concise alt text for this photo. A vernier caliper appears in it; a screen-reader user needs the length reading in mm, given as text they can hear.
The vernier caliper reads 15.4 mm
